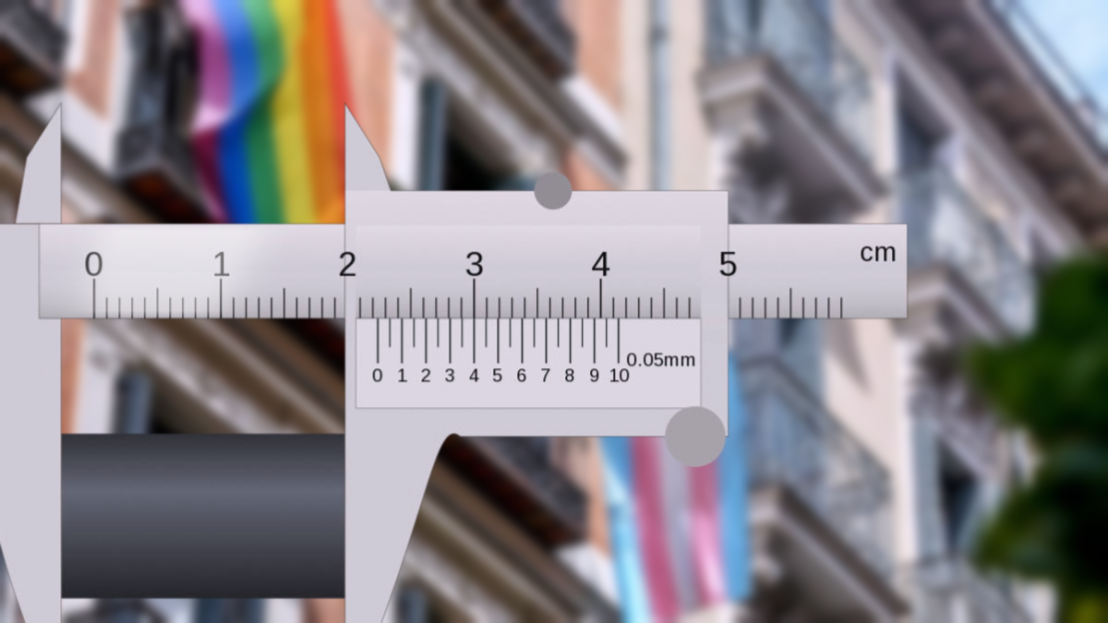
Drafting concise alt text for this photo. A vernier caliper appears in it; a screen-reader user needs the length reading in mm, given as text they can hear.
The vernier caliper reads 22.4 mm
